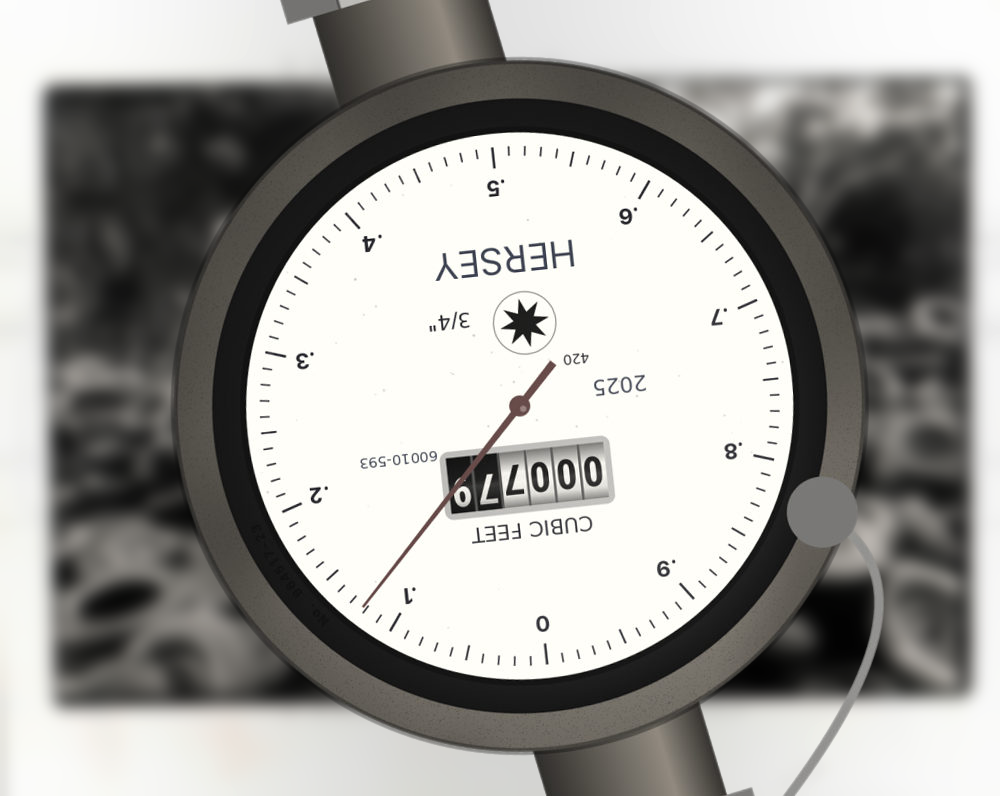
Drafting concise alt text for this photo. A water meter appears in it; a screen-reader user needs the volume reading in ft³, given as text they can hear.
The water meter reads 779.12 ft³
